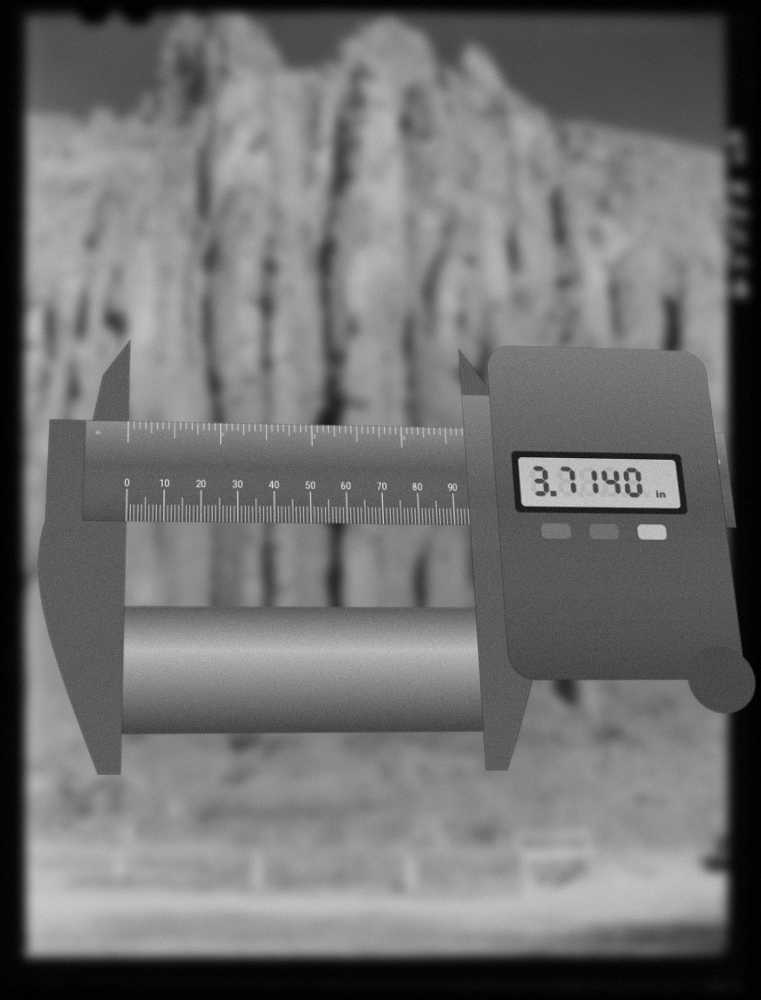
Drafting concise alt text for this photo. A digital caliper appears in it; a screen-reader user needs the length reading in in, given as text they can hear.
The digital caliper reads 3.7140 in
